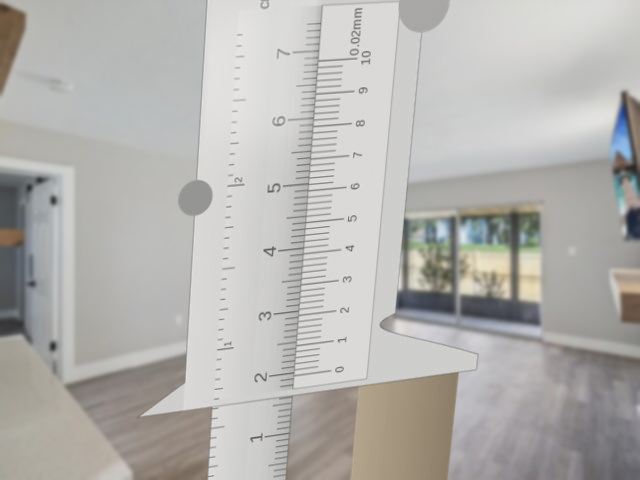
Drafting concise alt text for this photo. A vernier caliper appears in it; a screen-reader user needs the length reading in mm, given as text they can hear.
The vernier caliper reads 19.5 mm
